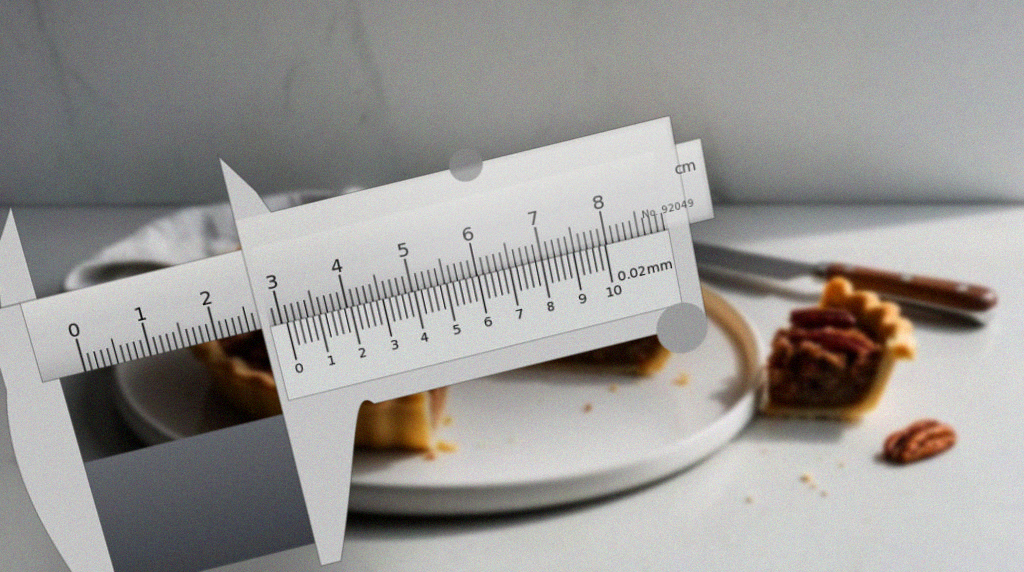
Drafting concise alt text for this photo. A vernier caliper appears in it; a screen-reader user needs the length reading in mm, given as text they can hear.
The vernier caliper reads 30.8 mm
